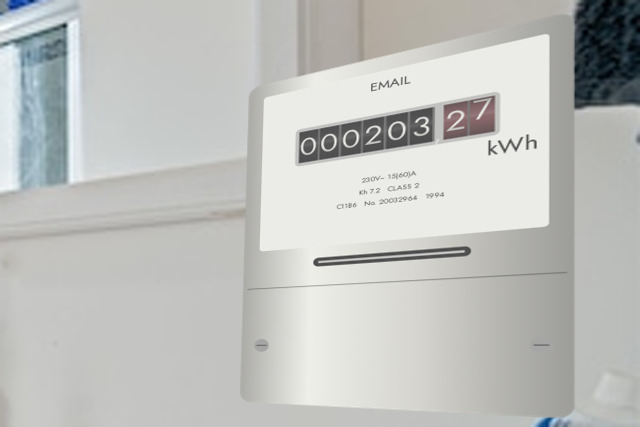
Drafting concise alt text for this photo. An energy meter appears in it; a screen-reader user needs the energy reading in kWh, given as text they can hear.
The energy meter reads 203.27 kWh
